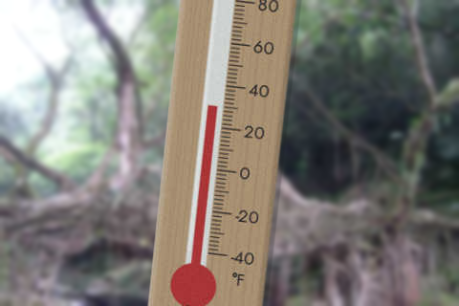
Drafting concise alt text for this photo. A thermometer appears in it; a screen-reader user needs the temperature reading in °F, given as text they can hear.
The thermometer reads 30 °F
